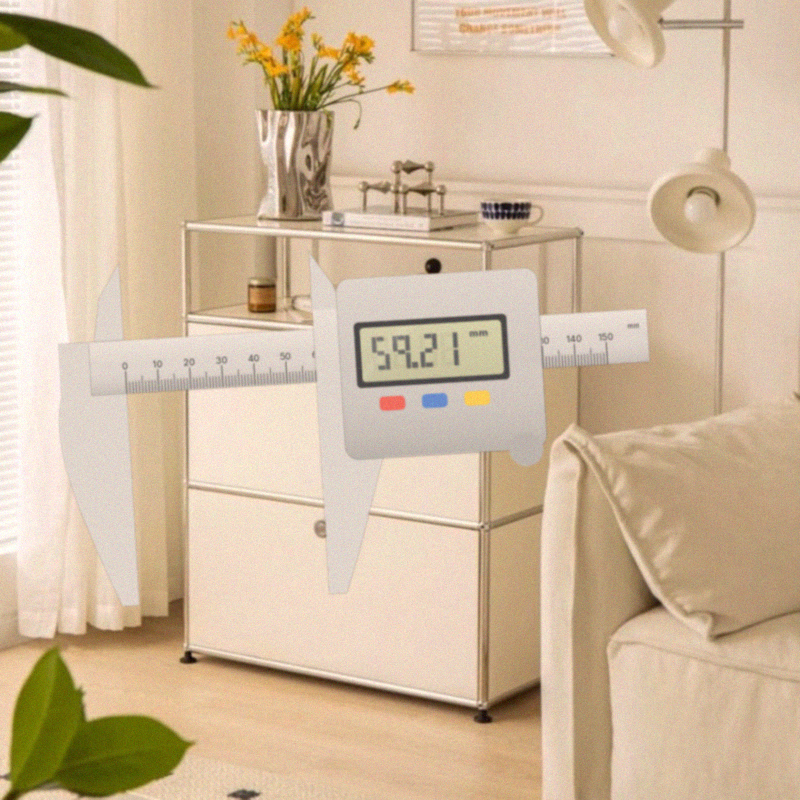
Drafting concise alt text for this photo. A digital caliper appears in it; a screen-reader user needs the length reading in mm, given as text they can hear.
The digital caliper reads 59.21 mm
